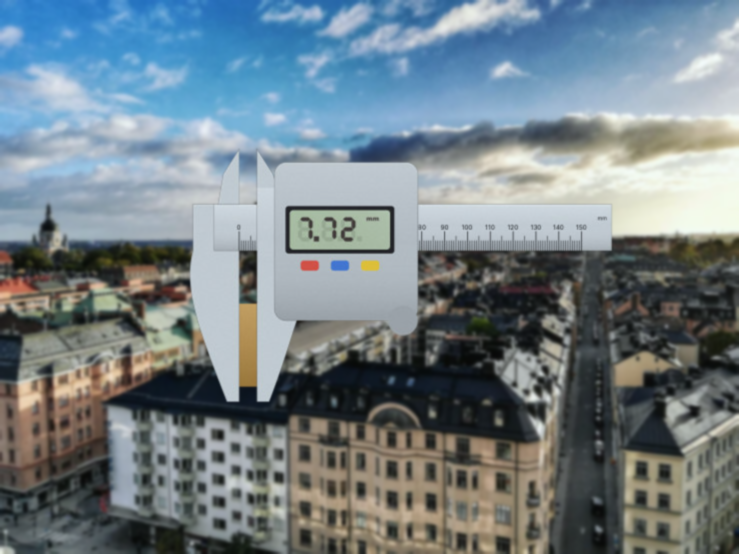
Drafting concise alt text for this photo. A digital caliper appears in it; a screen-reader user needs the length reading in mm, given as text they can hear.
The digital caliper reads 7.72 mm
